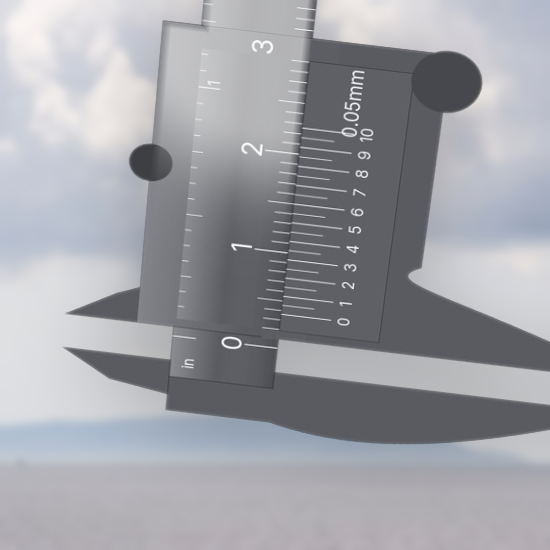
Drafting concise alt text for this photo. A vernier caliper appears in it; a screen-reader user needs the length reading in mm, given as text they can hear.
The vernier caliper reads 3.6 mm
